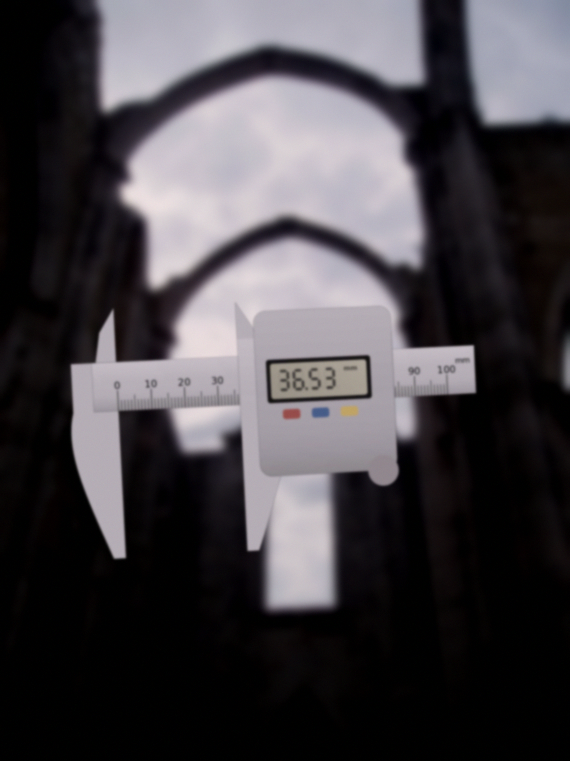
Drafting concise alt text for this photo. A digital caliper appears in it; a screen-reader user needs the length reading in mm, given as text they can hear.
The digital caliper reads 36.53 mm
